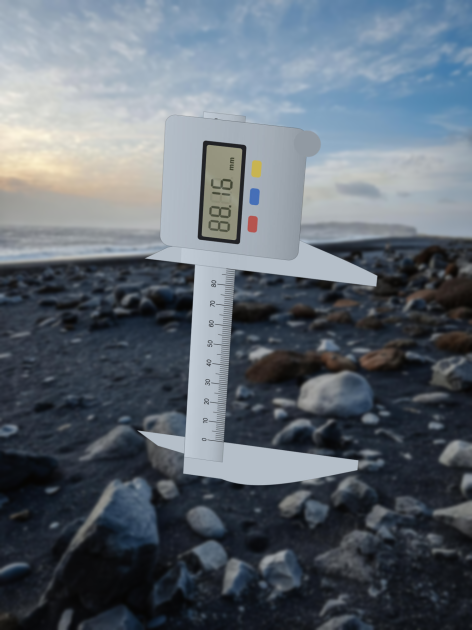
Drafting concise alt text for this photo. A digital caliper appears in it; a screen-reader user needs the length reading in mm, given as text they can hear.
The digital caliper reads 88.16 mm
